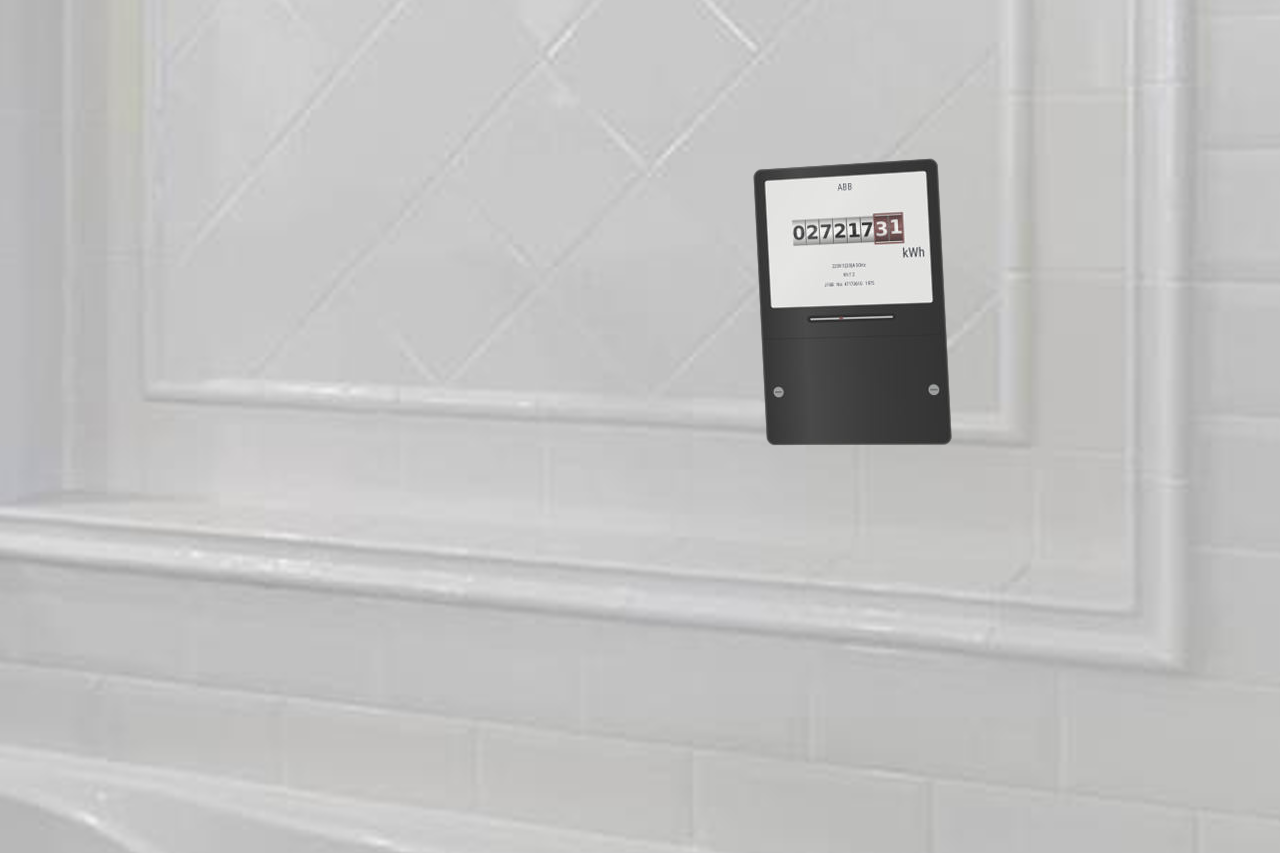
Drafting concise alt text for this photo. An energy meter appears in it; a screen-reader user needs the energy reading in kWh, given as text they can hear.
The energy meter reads 27217.31 kWh
